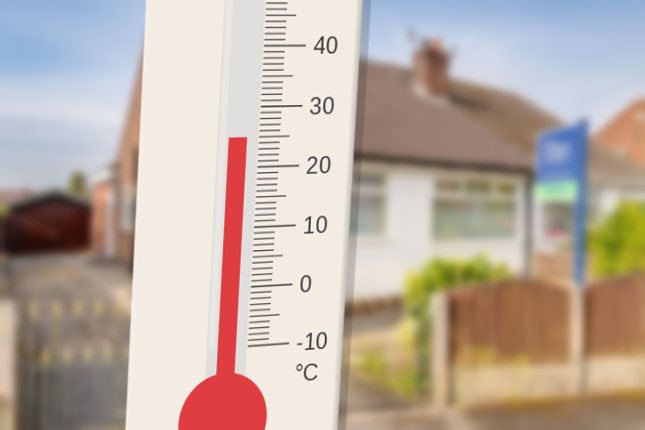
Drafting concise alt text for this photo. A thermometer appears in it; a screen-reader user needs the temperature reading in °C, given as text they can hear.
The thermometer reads 25 °C
